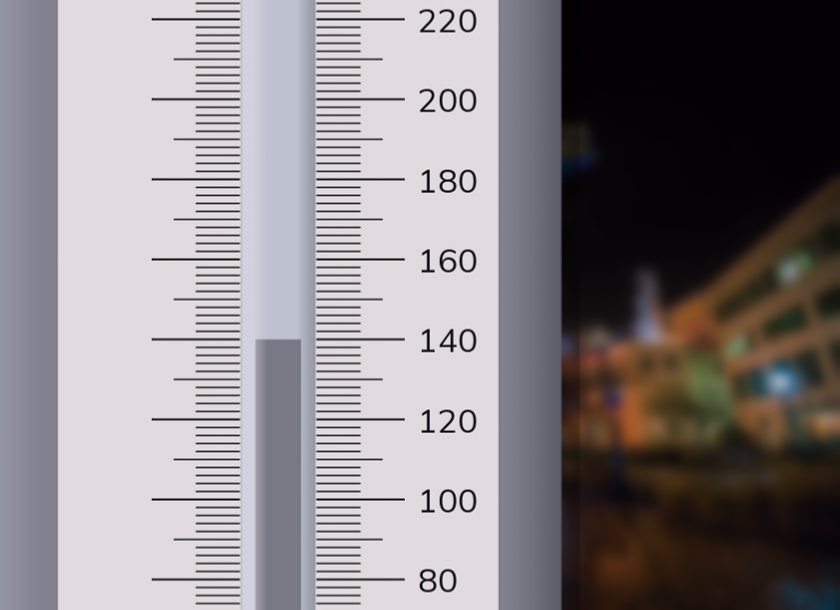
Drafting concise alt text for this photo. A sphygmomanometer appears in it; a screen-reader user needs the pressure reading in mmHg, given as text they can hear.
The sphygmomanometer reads 140 mmHg
